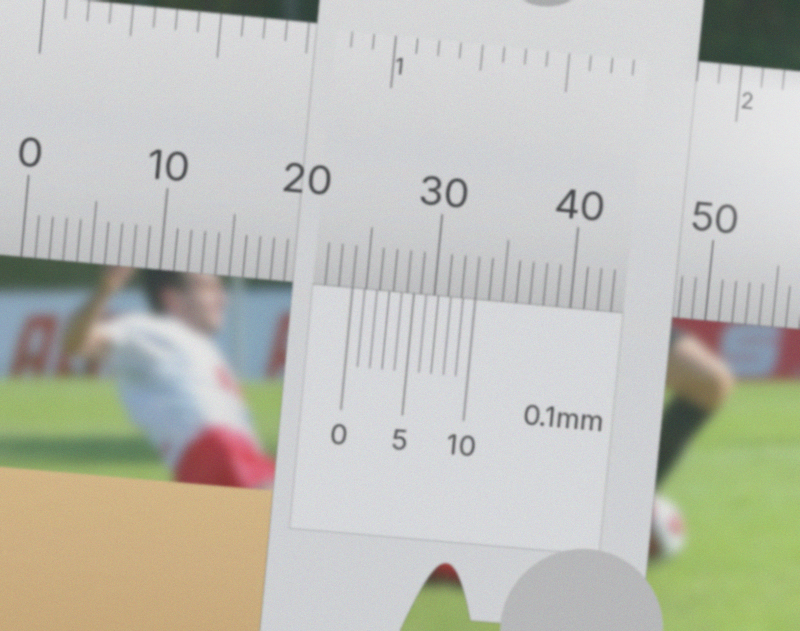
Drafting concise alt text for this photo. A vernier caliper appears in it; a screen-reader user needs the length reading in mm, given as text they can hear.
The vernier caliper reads 24.0 mm
